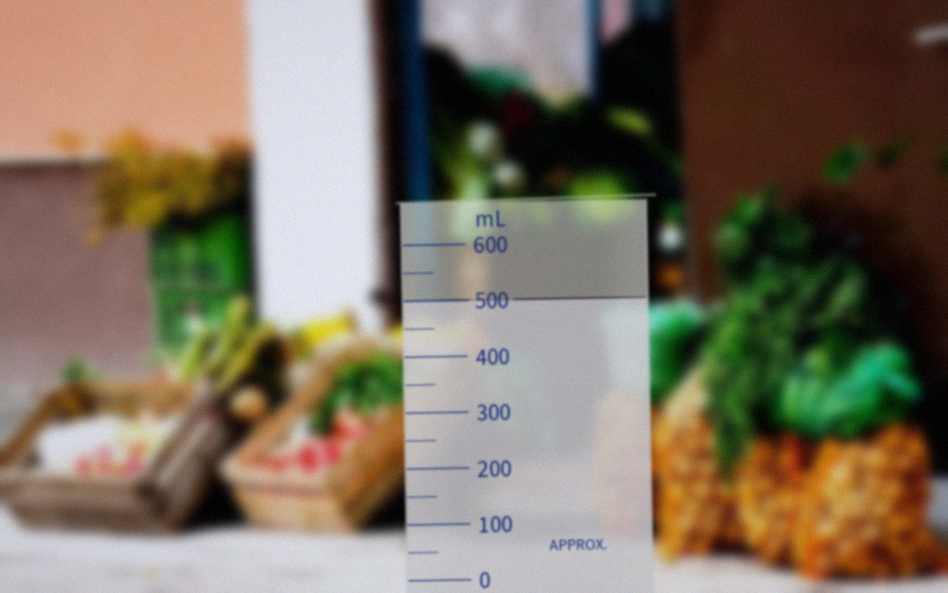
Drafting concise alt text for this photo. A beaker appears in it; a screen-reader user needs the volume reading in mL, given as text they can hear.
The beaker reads 500 mL
